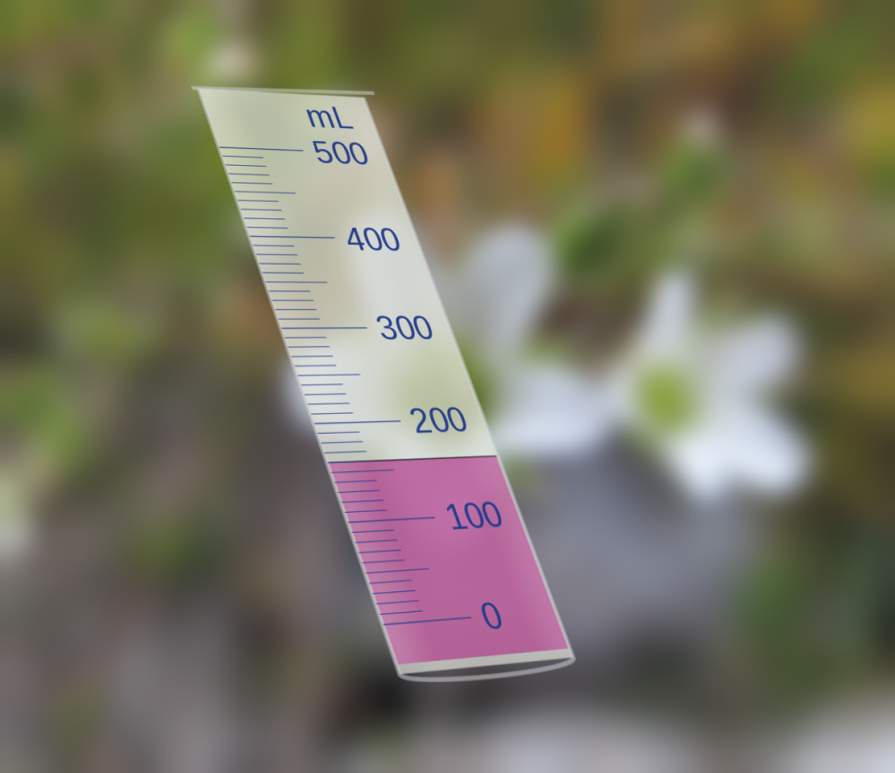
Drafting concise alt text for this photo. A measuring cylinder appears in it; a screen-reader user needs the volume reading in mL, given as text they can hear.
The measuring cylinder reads 160 mL
